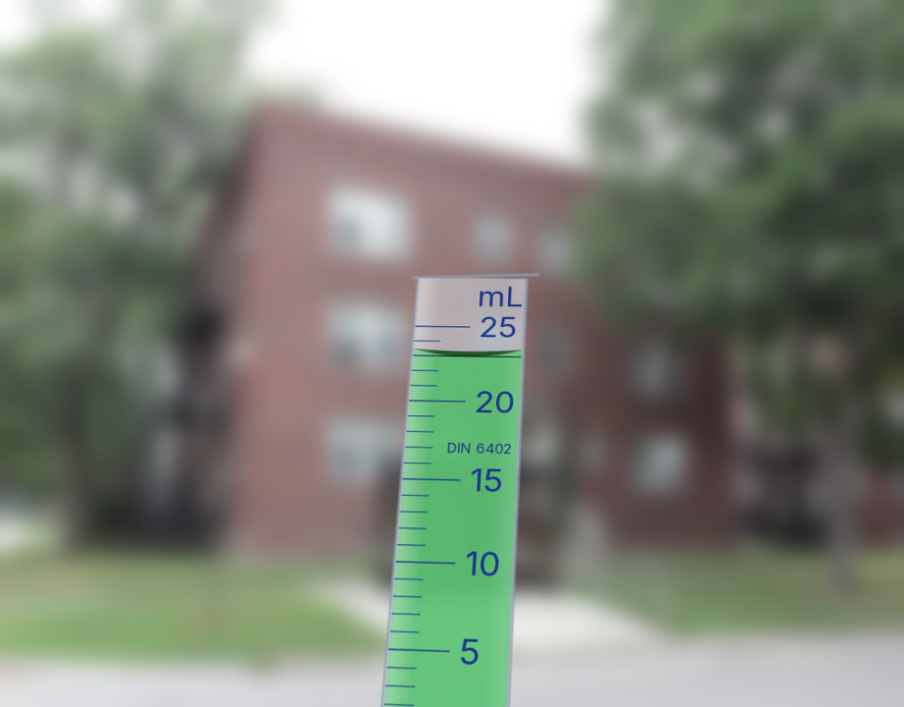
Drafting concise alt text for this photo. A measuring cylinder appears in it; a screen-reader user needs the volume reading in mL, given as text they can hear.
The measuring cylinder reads 23 mL
